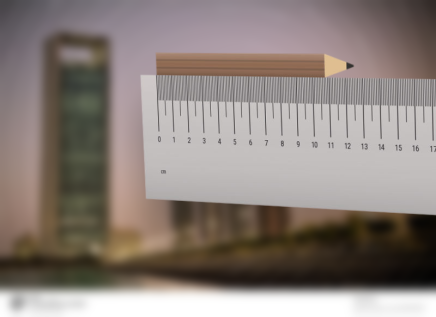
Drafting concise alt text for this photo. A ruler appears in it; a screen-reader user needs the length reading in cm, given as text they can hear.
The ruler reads 12.5 cm
